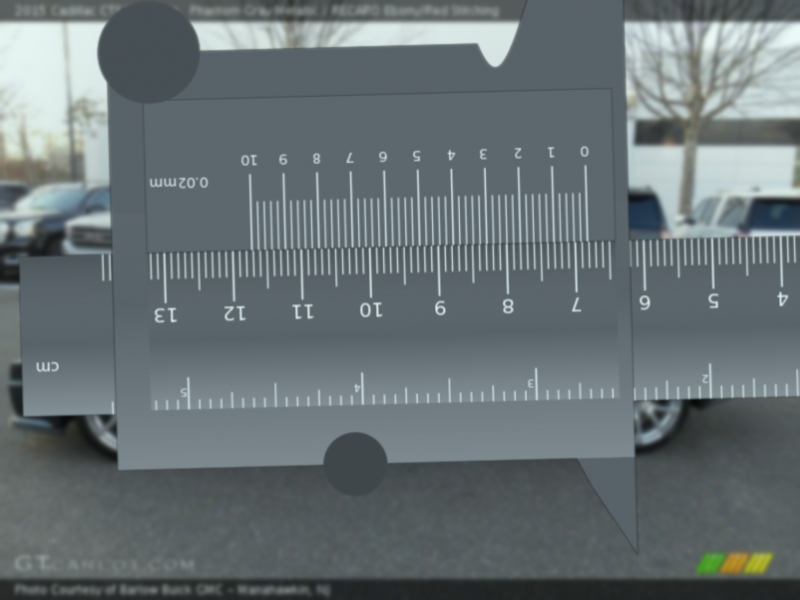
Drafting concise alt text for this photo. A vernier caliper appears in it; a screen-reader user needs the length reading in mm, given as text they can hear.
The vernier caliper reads 68.2 mm
